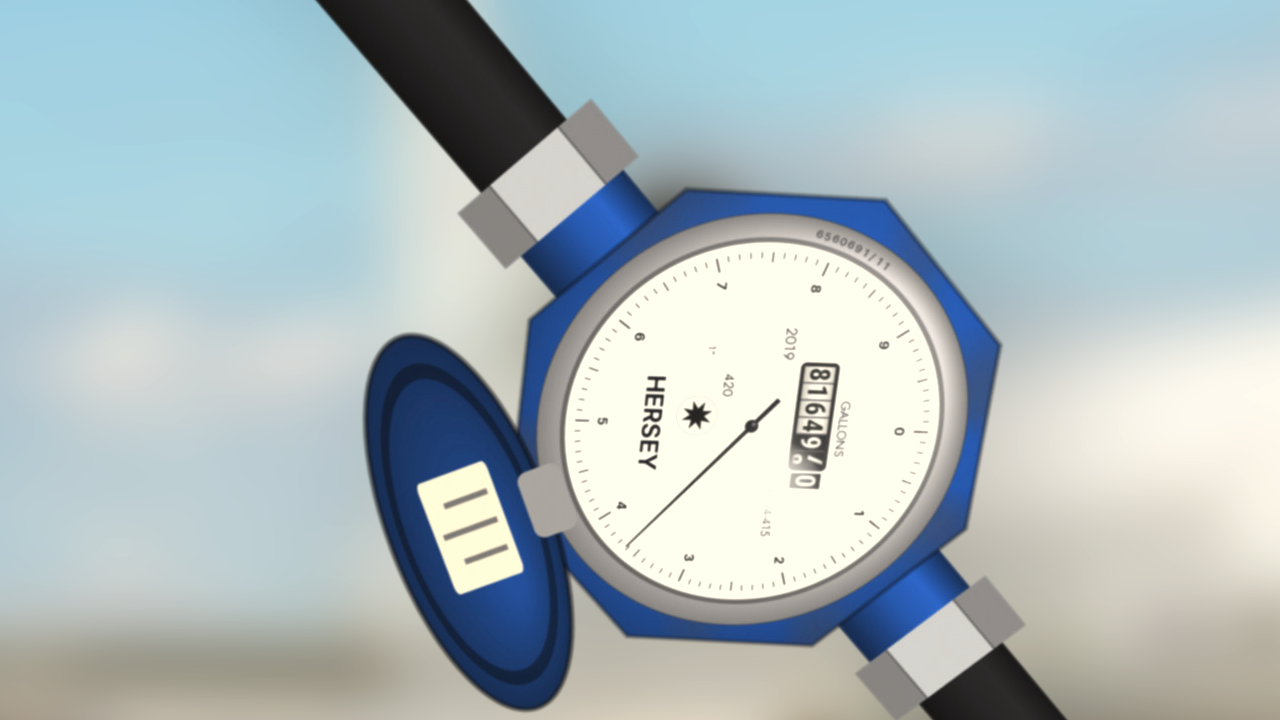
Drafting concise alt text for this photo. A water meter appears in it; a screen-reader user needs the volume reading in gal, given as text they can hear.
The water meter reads 8164973.6 gal
